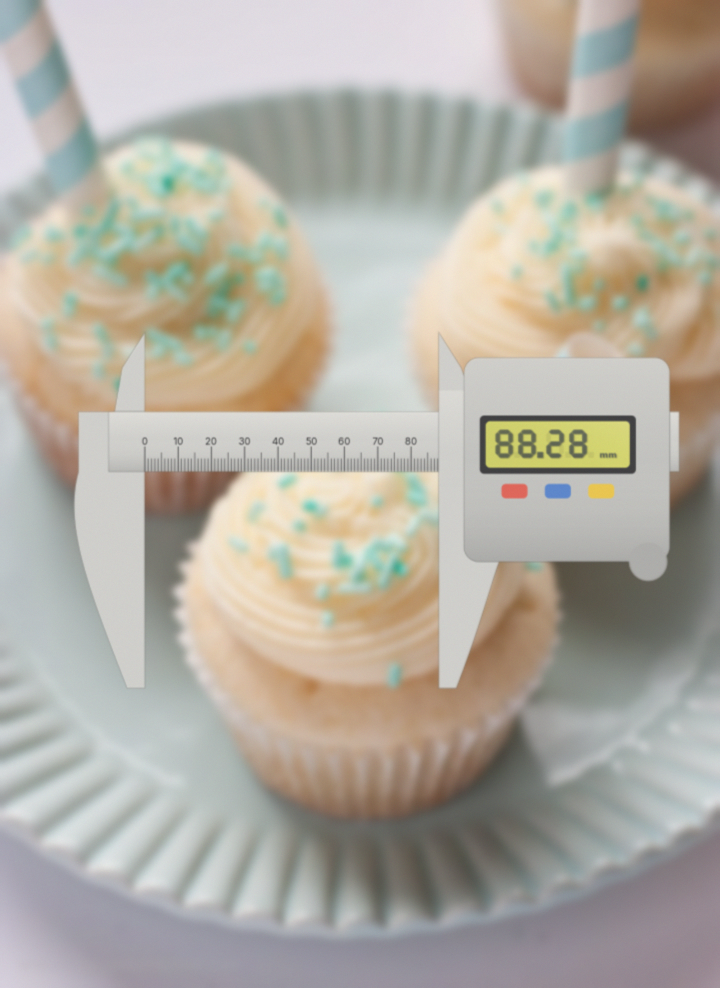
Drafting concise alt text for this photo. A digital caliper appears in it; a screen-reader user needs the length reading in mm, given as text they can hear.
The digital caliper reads 88.28 mm
